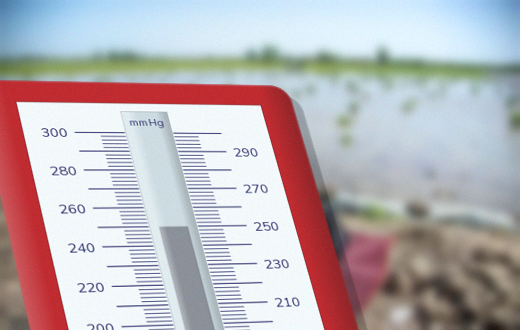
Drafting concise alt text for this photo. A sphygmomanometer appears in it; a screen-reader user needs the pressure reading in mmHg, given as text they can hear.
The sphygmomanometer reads 250 mmHg
